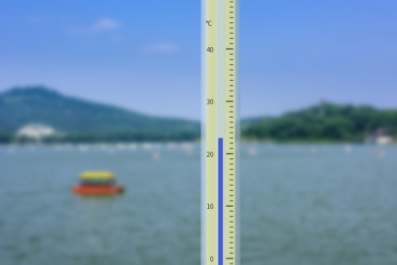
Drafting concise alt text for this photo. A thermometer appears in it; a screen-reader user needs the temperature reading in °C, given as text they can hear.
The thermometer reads 23 °C
